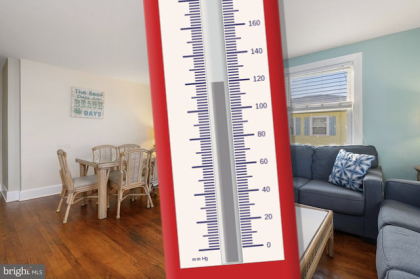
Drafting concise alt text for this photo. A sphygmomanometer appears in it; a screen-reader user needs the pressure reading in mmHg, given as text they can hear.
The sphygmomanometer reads 120 mmHg
